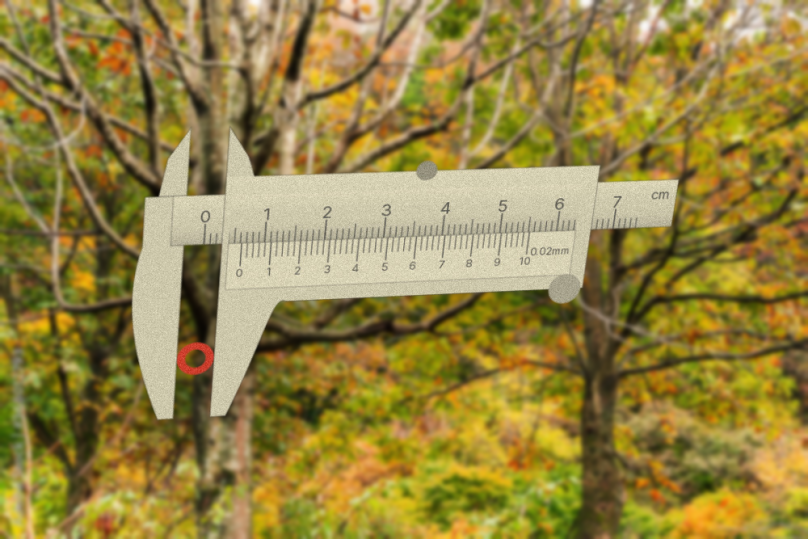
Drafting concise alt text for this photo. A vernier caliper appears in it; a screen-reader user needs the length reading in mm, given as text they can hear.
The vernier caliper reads 6.2 mm
